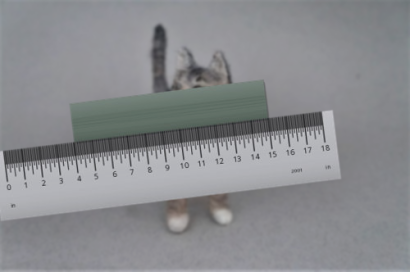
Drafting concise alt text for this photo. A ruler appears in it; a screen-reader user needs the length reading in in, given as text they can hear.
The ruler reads 11 in
